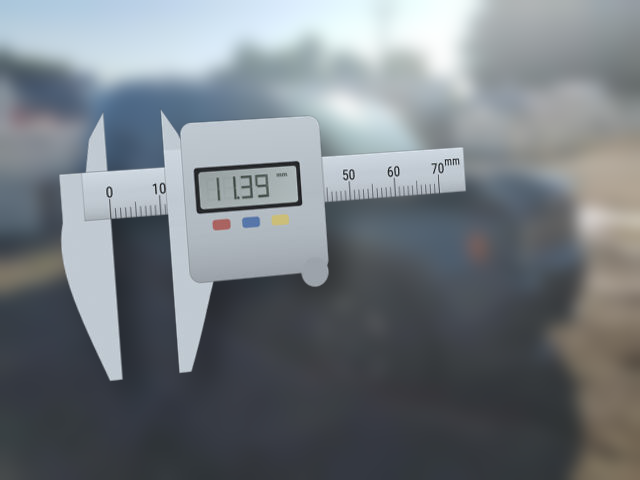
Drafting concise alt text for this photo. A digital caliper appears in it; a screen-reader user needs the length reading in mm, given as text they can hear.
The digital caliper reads 11.39 mm
